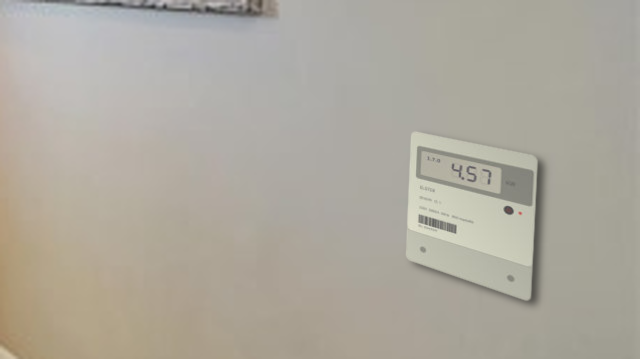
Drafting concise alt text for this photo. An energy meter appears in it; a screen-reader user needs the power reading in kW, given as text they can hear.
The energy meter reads 4.57 kW
